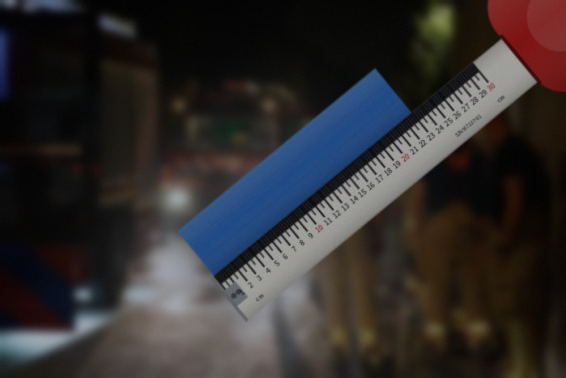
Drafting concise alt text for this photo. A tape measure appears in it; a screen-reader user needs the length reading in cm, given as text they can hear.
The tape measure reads 23 cm
